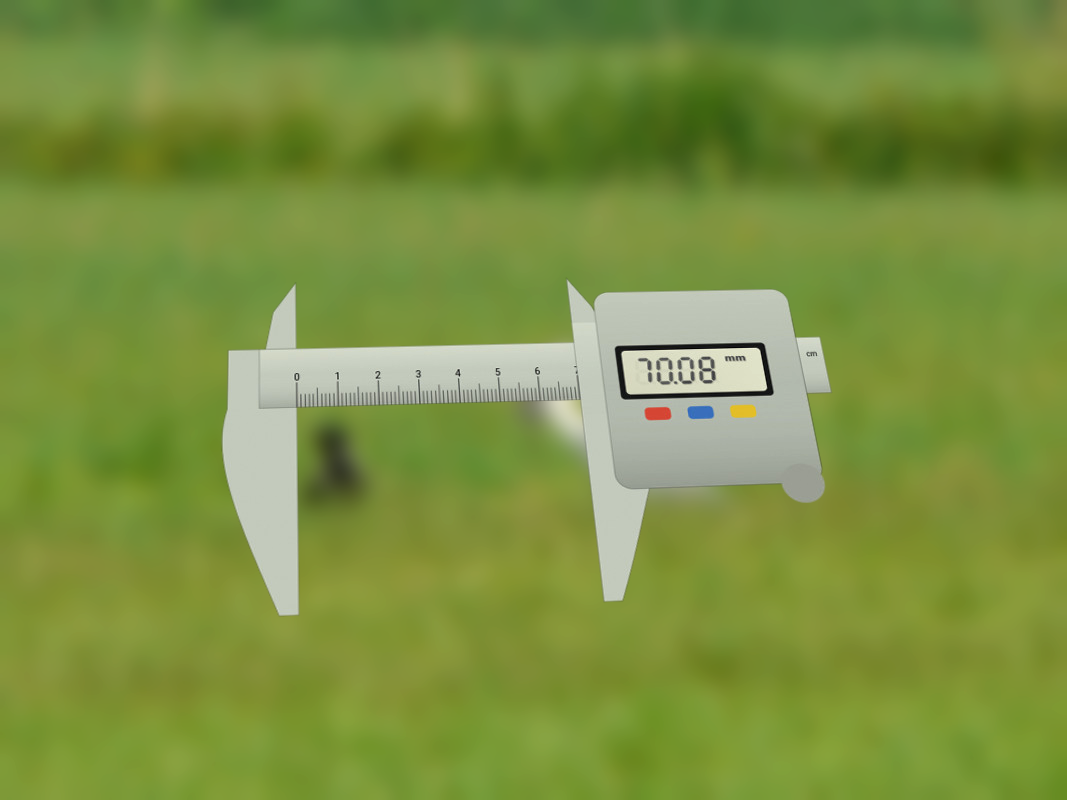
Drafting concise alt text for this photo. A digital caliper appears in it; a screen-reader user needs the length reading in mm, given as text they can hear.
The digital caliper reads 70.08 mm
